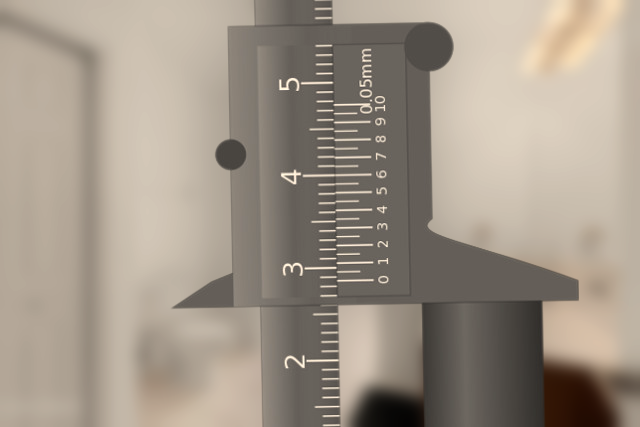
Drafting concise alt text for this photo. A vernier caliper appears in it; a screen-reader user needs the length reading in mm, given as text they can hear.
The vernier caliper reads 28.6 mm
